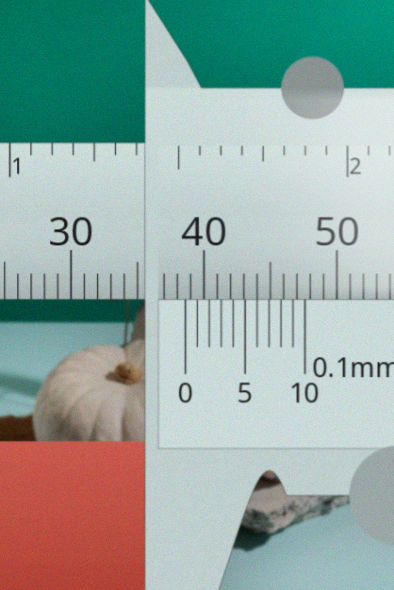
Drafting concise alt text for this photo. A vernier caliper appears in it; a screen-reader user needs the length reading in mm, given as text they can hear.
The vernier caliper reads 38.6 mm
